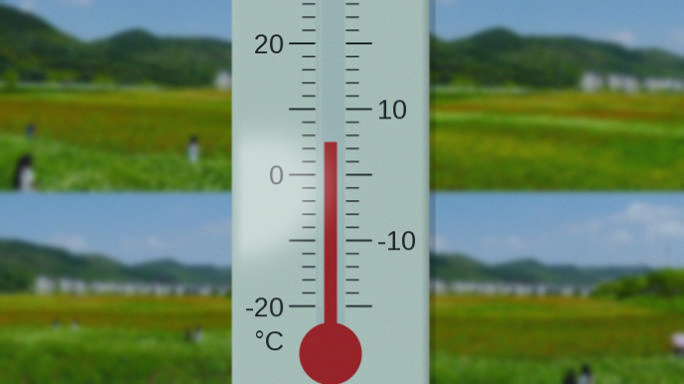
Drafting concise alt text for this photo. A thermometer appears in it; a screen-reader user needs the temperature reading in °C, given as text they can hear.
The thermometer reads 5 °C
